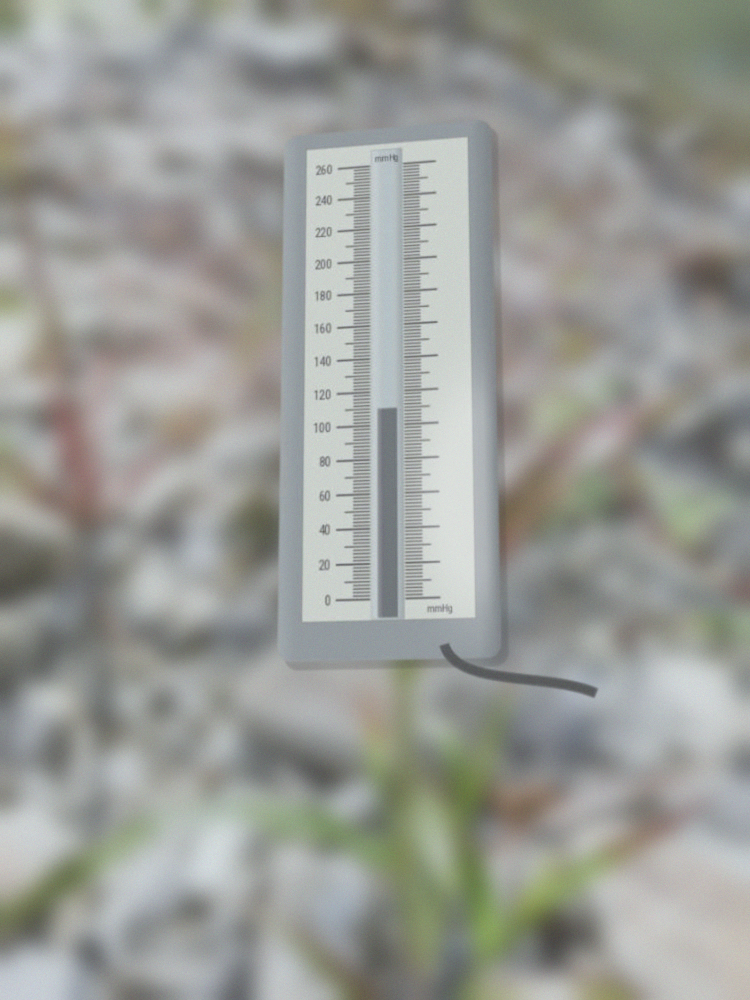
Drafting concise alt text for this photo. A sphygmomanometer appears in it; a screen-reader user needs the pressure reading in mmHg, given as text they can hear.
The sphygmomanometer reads 110 mmHg
